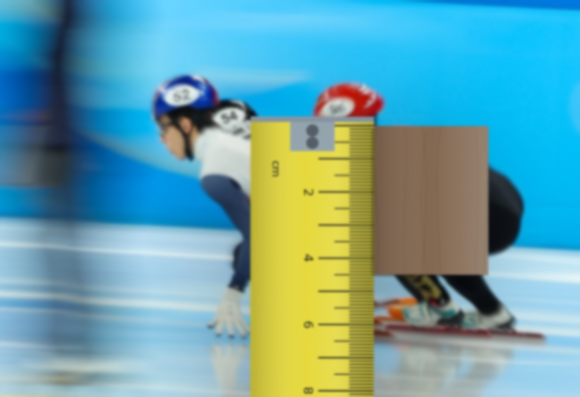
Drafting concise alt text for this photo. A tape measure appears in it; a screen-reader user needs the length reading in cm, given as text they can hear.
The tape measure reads 4.5 cm
